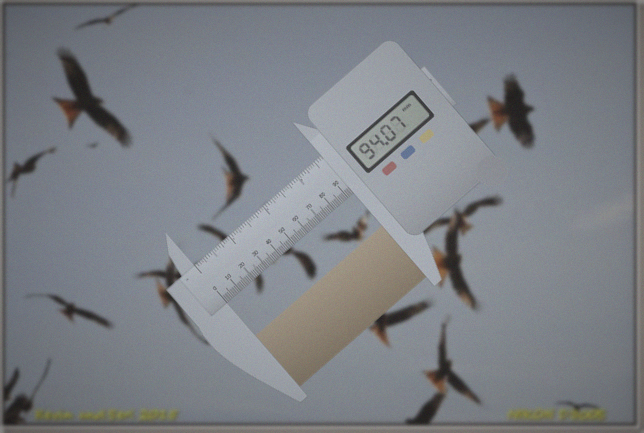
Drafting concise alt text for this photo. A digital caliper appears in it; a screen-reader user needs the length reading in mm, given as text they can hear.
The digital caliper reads 94.07 mm
